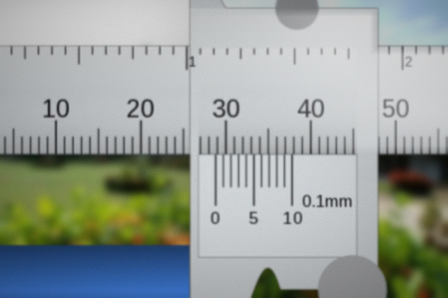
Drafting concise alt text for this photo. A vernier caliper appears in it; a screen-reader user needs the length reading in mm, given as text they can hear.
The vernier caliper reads 28.8 mm
